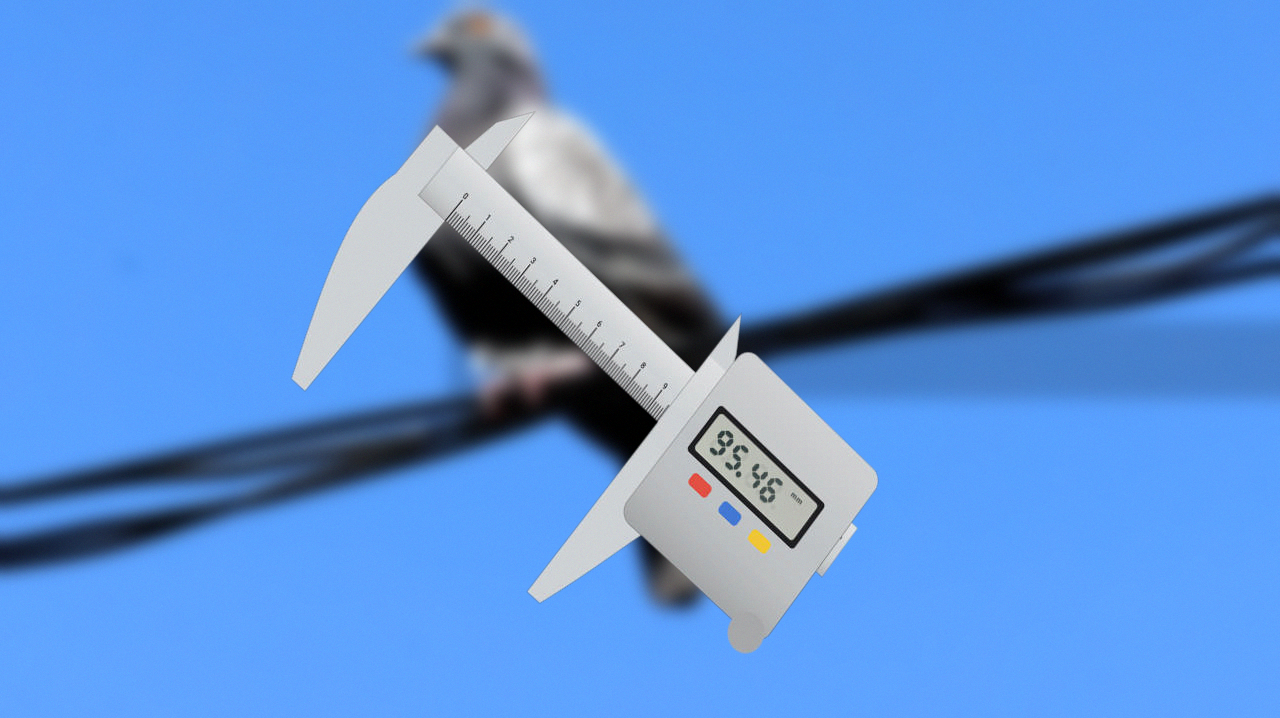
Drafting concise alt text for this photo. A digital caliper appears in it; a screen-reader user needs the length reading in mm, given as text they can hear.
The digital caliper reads 95.46 mm
